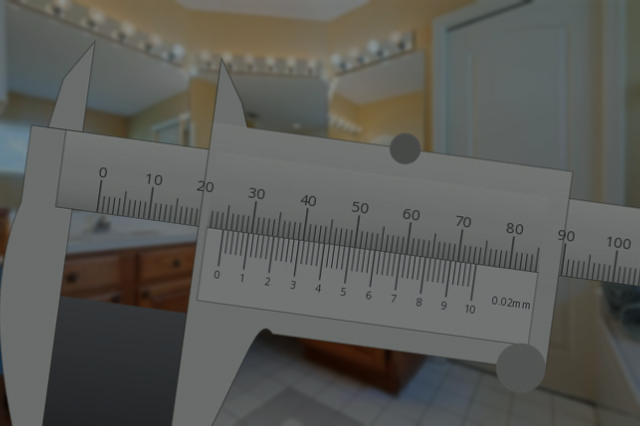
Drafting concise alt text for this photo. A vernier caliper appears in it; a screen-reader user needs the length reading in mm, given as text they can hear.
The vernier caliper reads 24.5 mm
